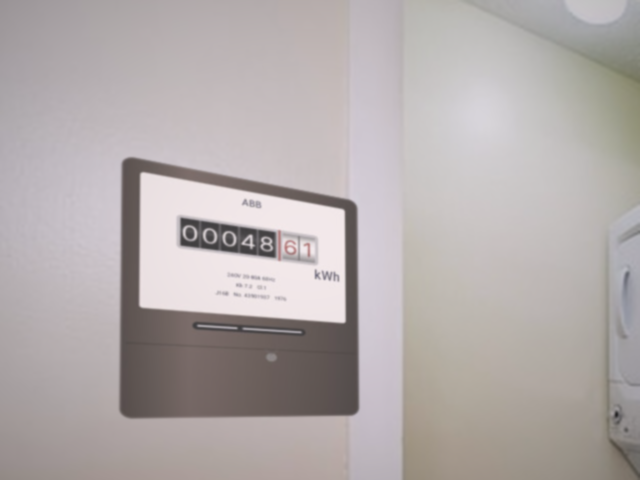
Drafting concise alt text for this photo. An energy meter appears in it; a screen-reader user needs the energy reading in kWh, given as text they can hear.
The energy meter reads 48.61 kWh
